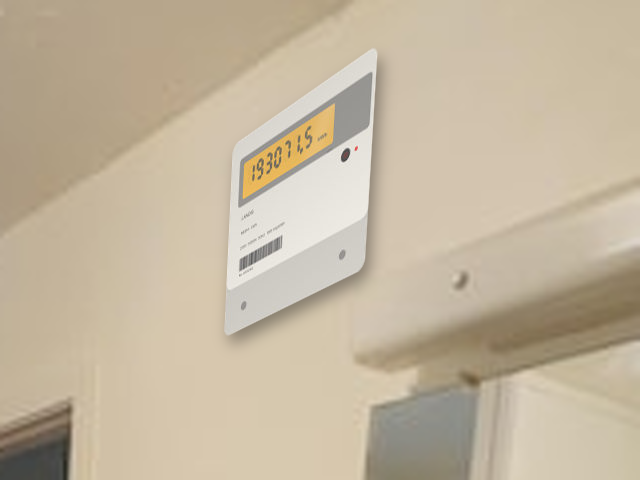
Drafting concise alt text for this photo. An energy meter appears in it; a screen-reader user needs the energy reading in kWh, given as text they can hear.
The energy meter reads 193071.5 kWh
